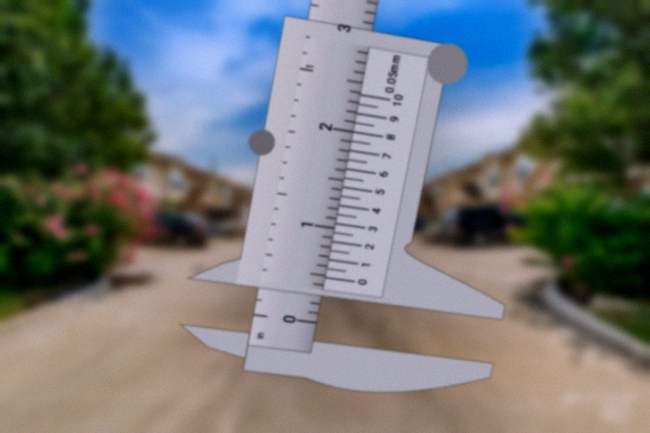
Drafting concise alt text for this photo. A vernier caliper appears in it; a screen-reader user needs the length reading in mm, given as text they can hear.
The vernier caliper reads 4.8 mm
